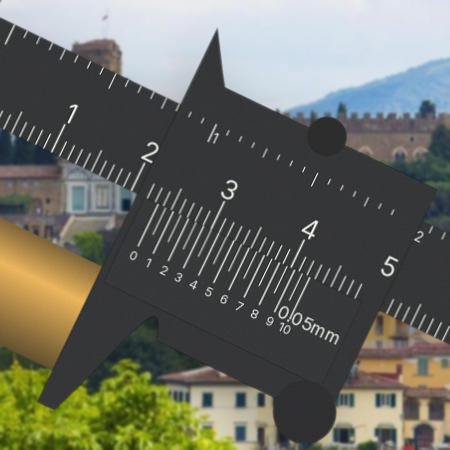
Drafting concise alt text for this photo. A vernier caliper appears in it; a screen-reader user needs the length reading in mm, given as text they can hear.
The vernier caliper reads 23.4 mm
